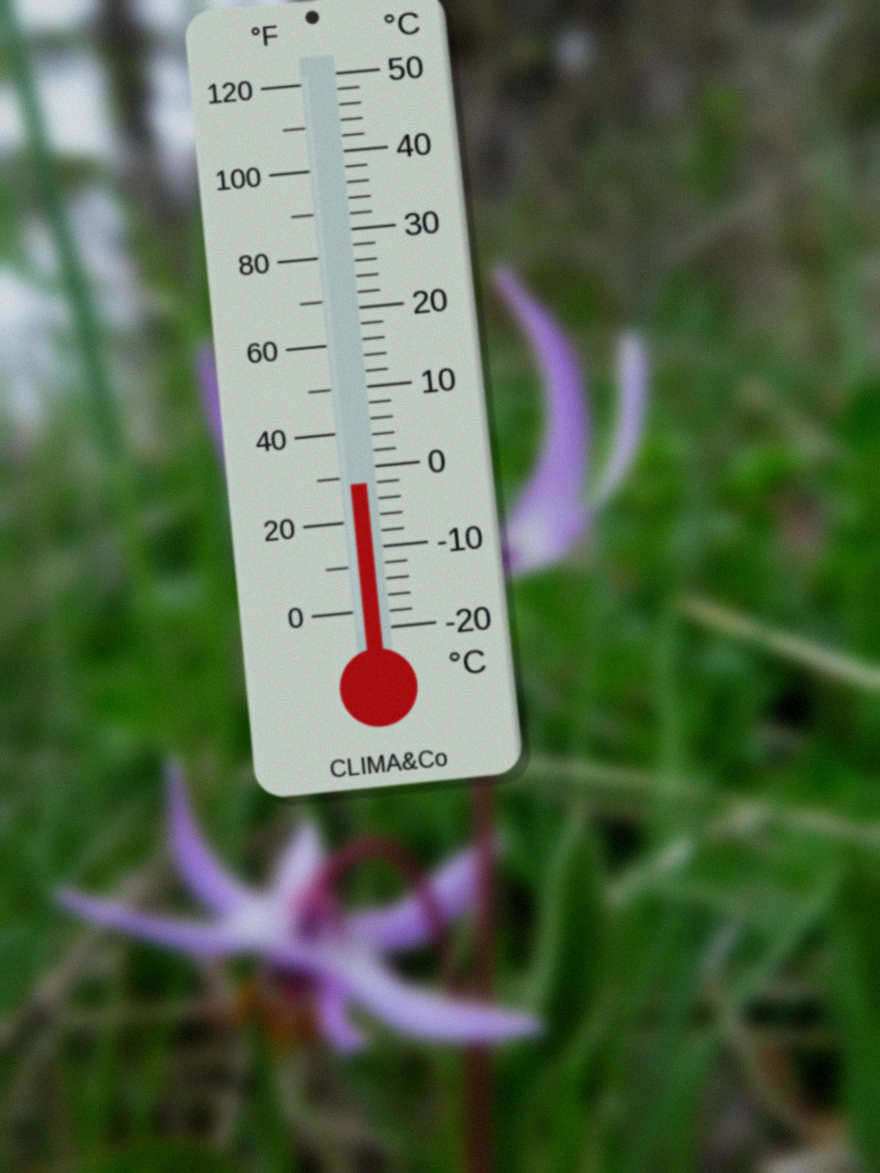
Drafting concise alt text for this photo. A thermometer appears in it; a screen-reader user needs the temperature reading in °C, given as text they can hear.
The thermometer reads -2 °C
